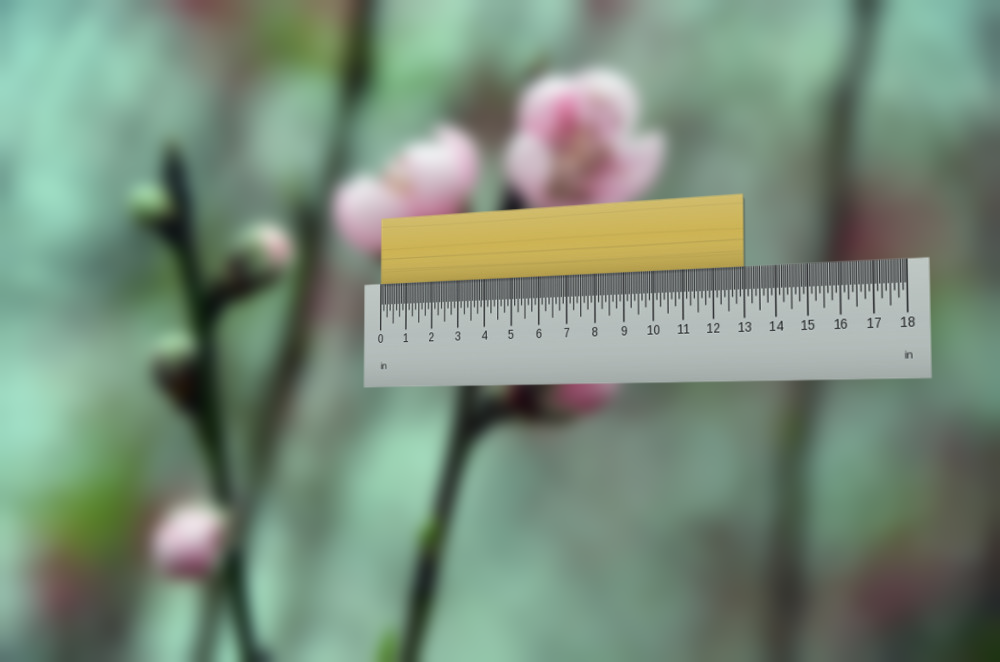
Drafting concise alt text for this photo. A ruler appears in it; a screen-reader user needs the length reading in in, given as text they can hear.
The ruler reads 13 in
